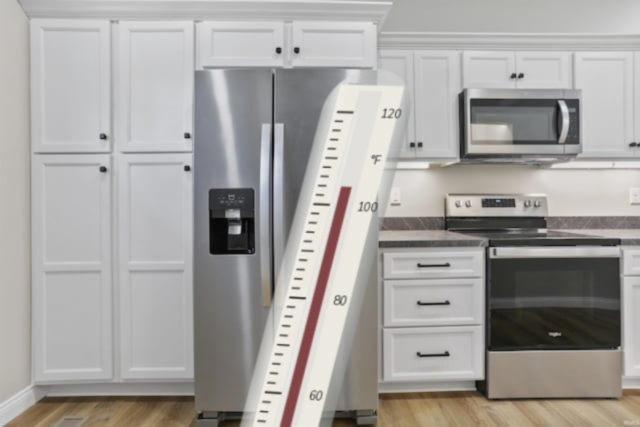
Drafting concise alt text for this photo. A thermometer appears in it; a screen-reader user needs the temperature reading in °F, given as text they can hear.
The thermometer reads 104 °F
